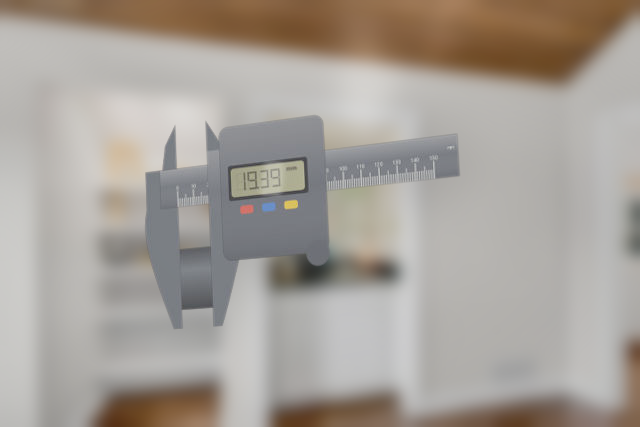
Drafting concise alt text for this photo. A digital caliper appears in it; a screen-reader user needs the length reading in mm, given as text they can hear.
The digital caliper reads 19.39 mm
